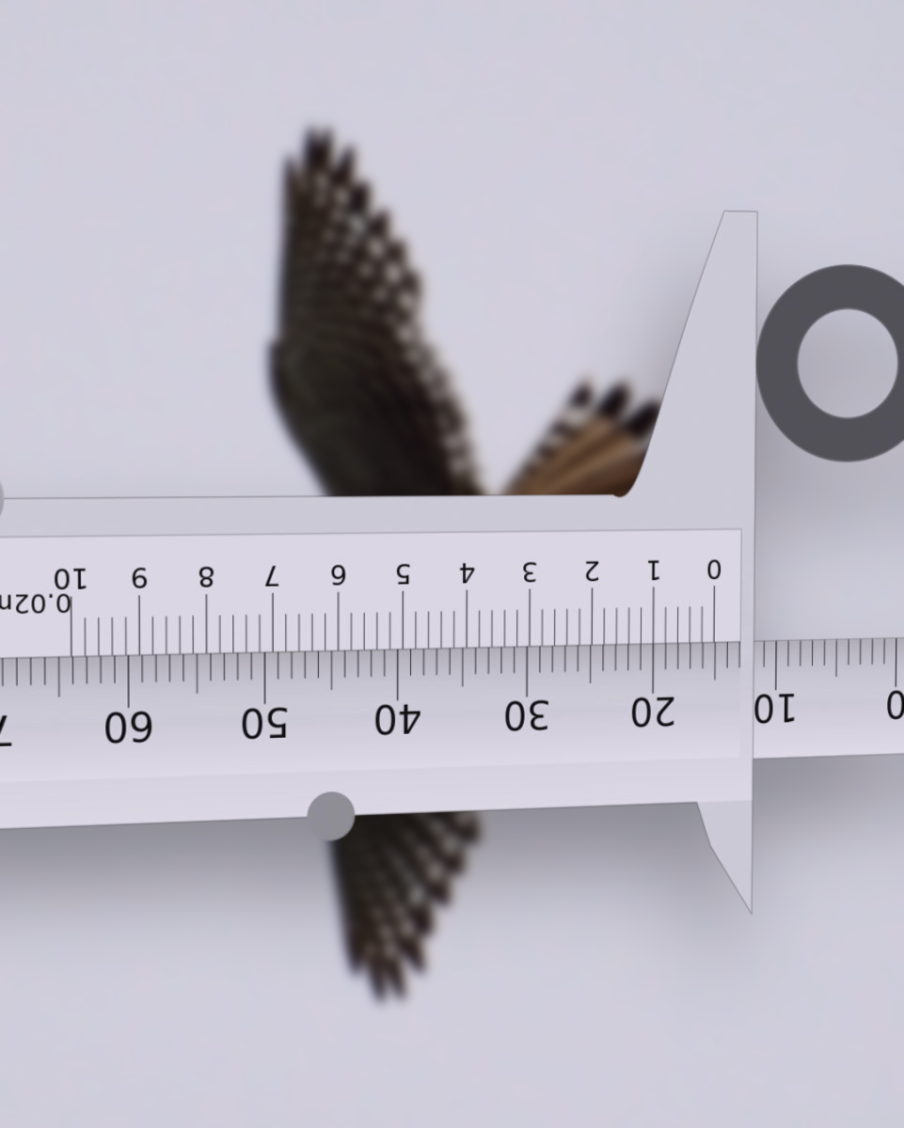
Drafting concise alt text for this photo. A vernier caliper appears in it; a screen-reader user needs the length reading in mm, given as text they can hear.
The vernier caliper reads 15.1 mm
